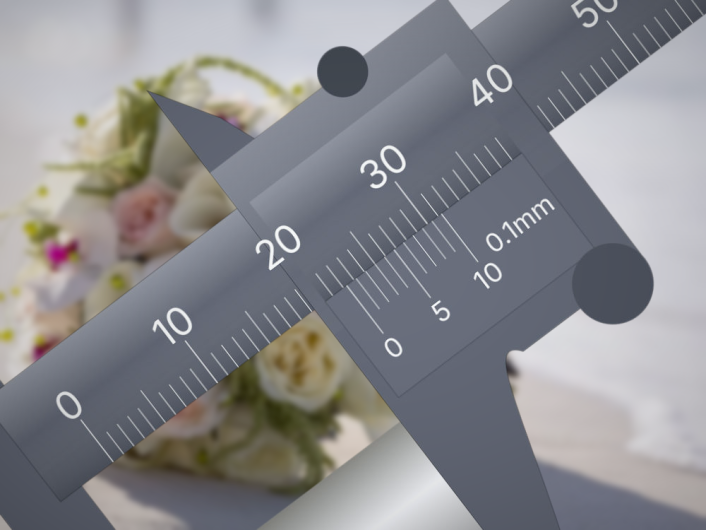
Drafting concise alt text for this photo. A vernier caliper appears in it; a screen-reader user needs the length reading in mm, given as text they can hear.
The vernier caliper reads 22.3 mm
